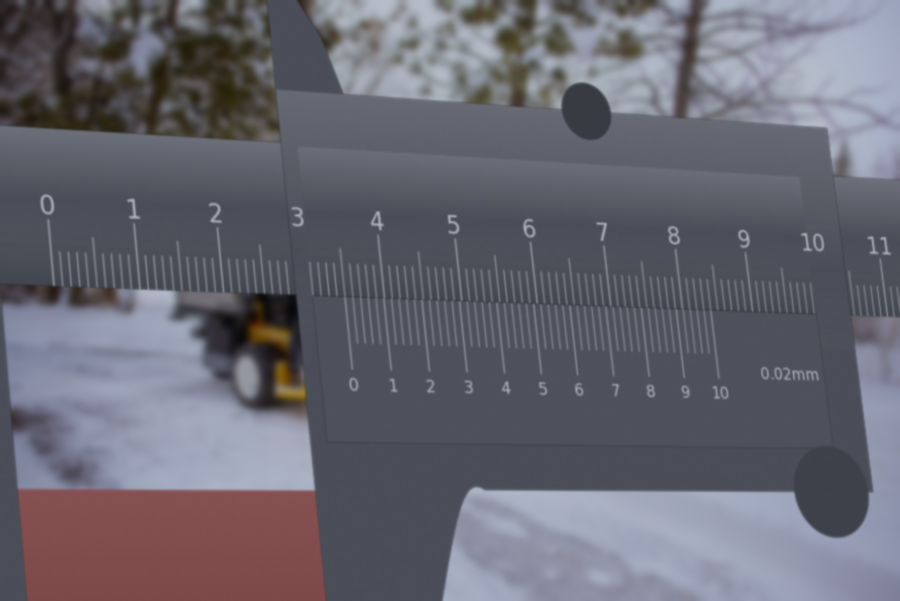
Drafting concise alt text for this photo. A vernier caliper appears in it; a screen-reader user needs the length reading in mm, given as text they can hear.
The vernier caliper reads 35.0 mm
